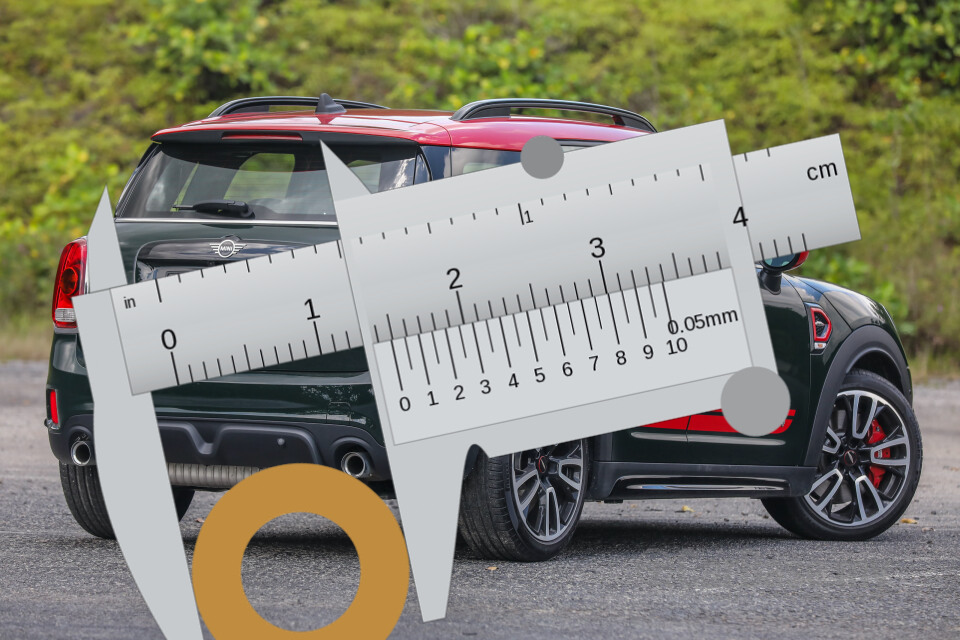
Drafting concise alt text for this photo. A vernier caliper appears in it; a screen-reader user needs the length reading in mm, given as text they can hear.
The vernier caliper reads 14.9 mm
